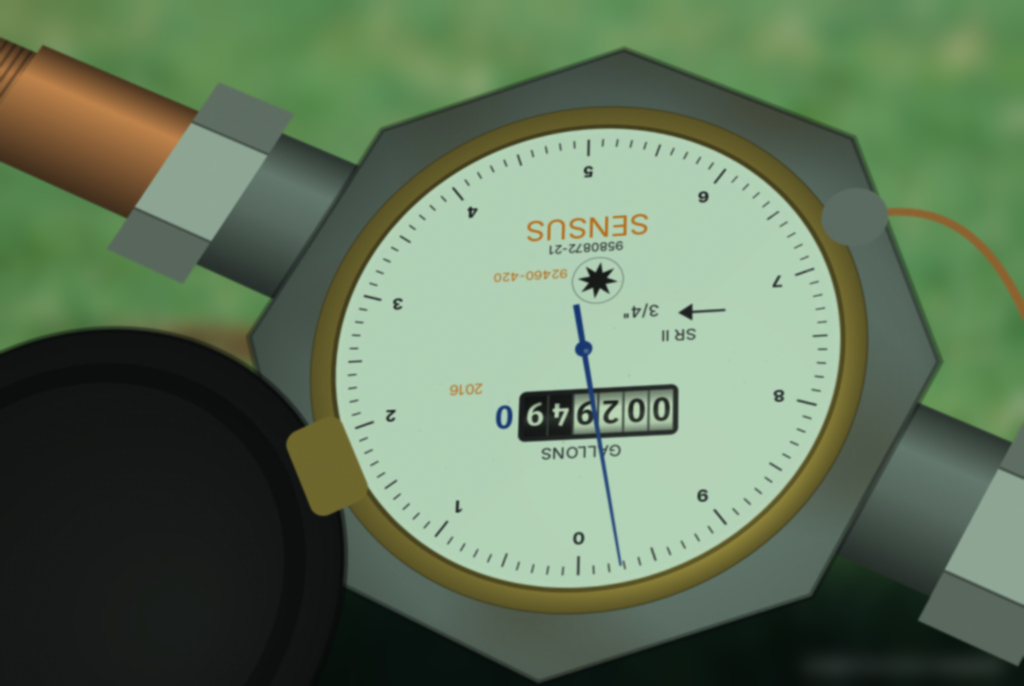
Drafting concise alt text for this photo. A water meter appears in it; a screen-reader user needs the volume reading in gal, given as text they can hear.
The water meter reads 29489.7 gal
